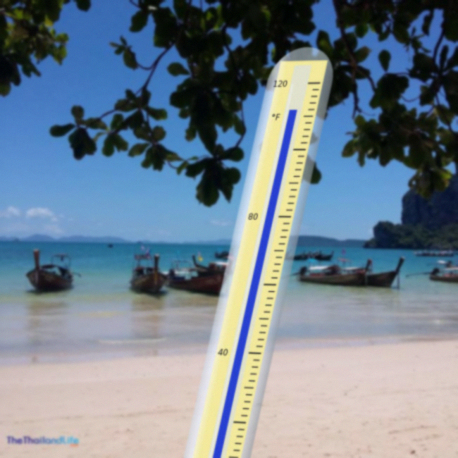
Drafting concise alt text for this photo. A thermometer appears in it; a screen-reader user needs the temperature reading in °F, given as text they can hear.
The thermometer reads 112 °F
